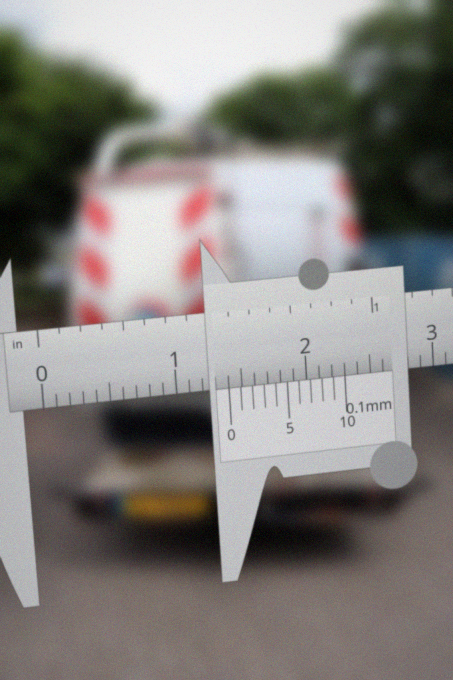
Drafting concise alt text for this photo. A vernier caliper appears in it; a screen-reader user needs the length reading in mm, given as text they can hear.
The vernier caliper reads 14.0 mm
